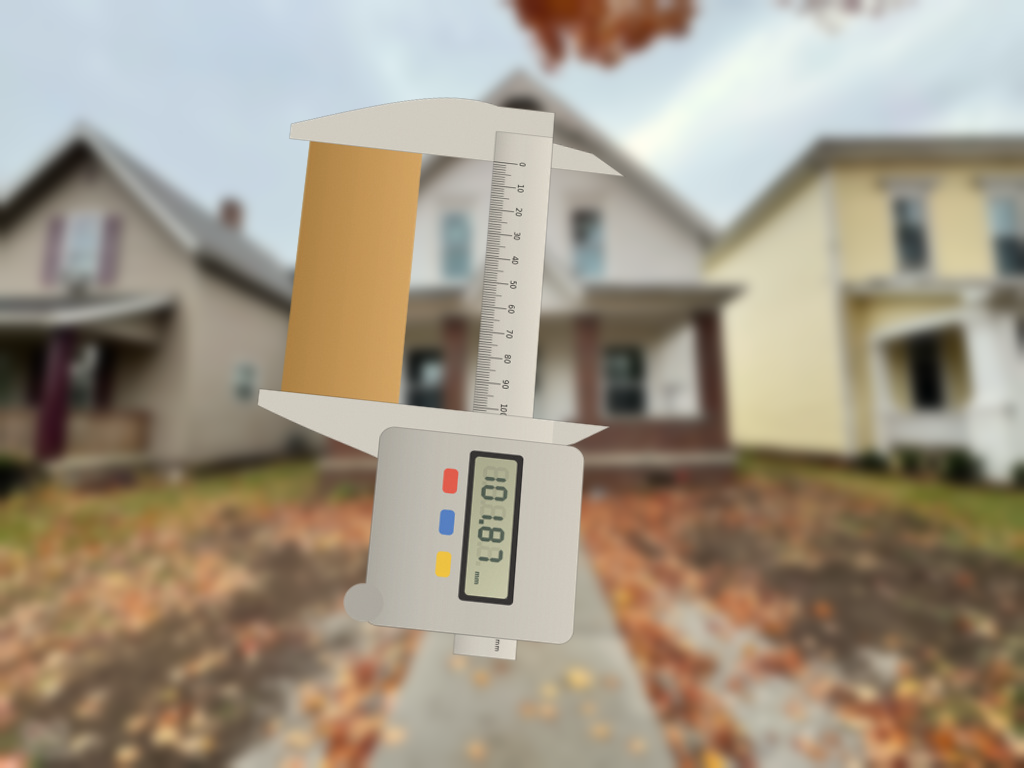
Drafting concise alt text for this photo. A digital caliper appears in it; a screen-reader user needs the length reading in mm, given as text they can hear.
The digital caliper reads 101.87 mm
